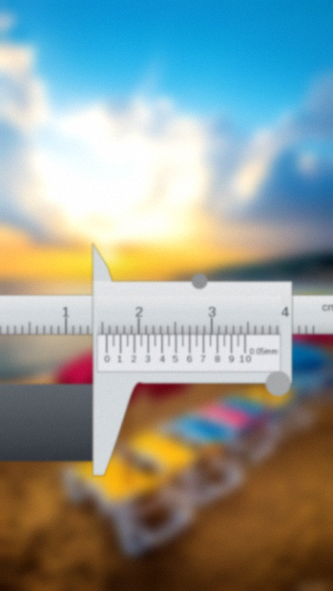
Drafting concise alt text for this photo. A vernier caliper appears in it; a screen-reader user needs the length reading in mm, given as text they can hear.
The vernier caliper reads 15.6 mm
